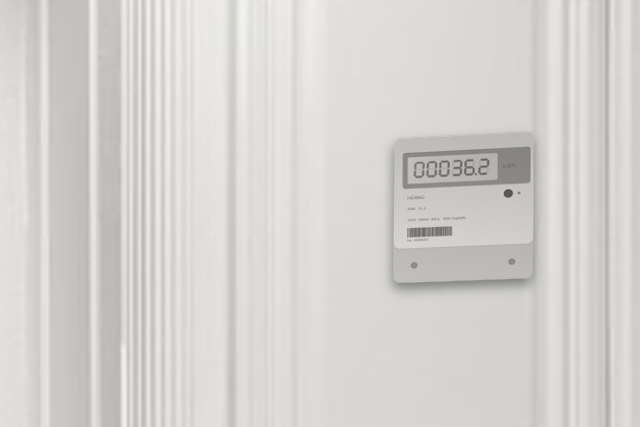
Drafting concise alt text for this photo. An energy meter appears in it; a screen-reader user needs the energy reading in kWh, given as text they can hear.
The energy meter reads 36.2 kWh
